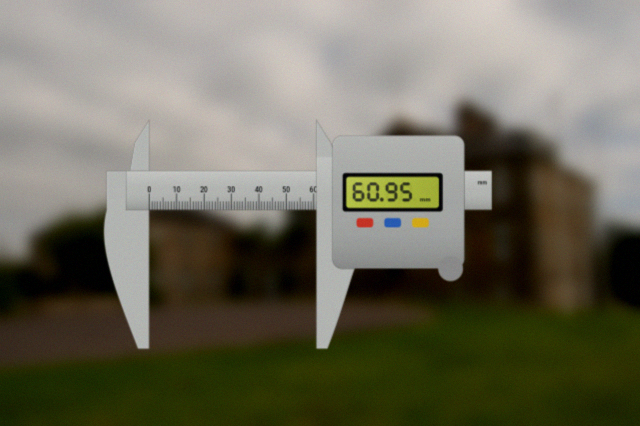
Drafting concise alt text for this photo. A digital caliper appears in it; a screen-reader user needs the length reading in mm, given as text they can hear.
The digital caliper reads 60.95 mm
